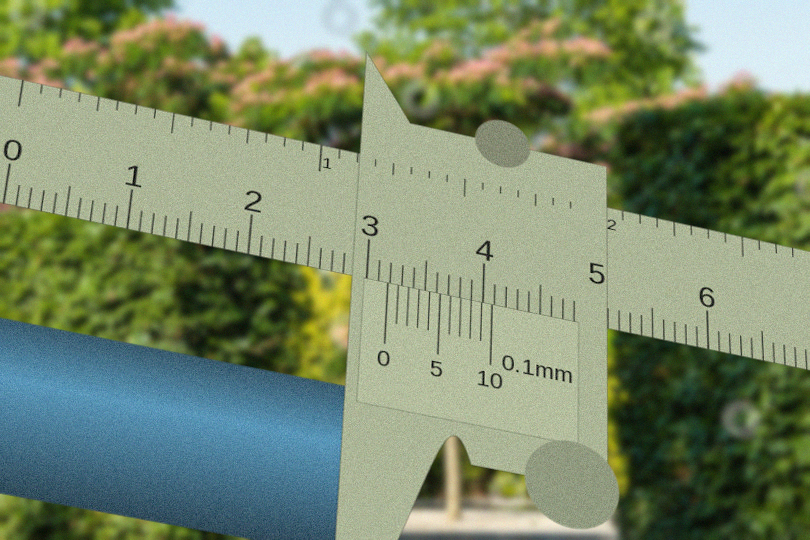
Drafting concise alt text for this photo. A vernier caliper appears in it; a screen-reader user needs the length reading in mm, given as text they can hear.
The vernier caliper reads 31.8 mm
